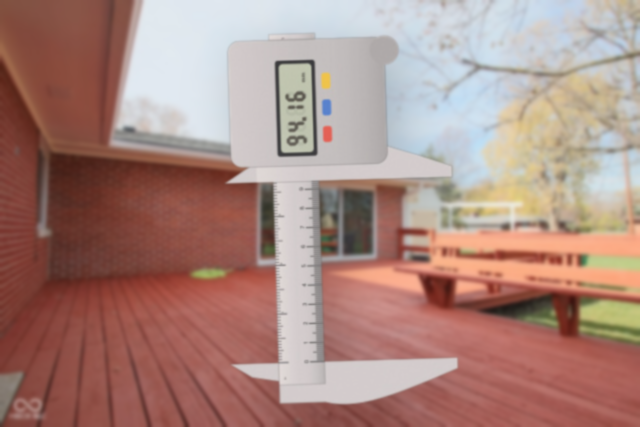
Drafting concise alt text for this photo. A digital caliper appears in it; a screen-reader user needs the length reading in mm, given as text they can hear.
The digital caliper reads 94.16 mm
